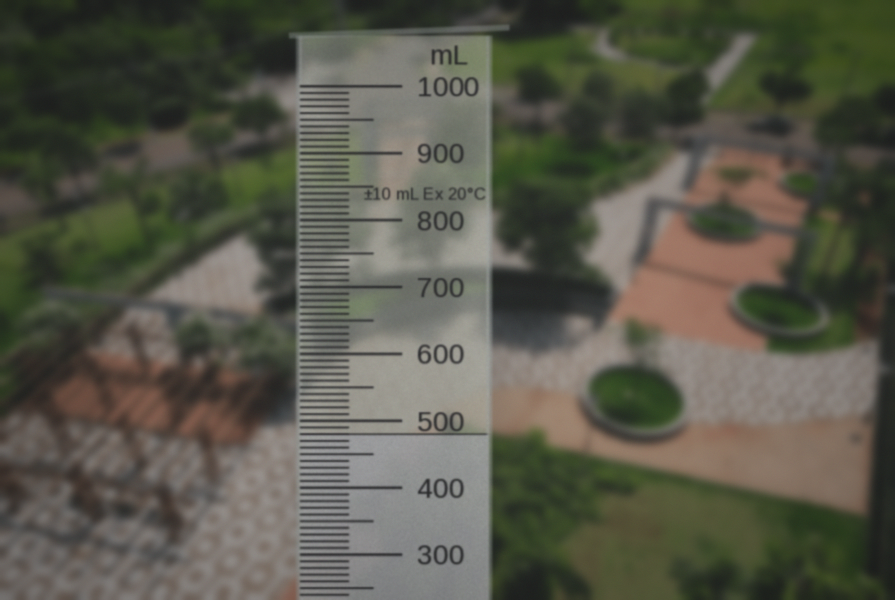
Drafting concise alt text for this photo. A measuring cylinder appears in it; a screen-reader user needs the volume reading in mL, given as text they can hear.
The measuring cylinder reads 480 mL
